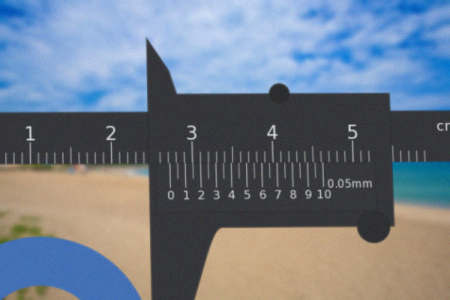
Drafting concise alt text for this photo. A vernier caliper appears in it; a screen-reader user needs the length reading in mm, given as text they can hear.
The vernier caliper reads 27.2 mm
